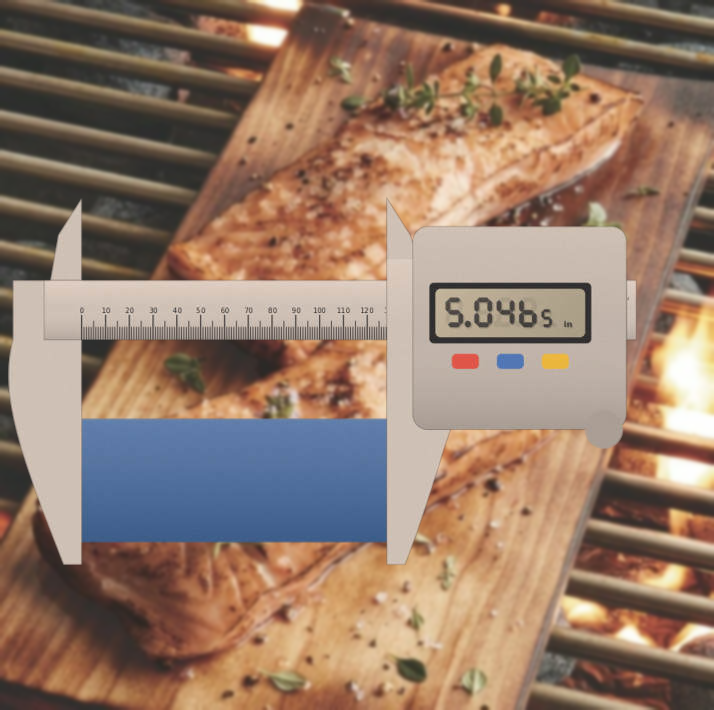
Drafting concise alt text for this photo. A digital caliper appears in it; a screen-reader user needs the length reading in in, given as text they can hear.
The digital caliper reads 5.0465 in
